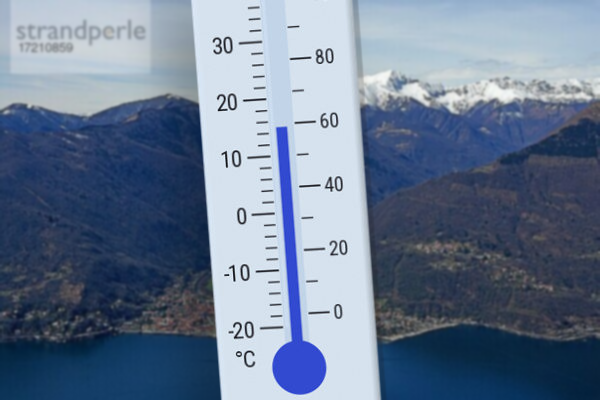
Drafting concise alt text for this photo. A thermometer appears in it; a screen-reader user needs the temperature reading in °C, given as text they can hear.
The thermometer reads 15 °C
